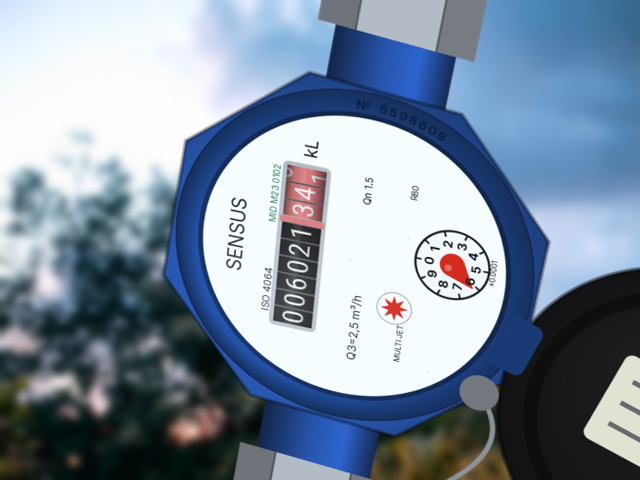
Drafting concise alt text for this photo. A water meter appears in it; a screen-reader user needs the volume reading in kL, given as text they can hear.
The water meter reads 6021.3406 kL
